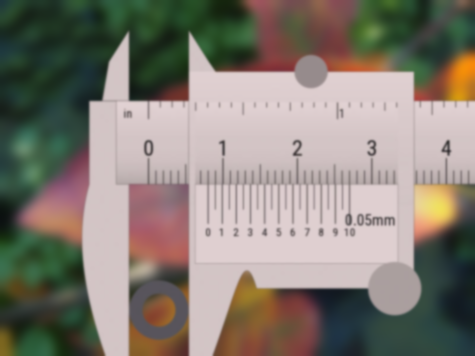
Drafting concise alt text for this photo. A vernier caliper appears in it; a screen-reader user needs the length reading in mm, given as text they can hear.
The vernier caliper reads 8.0 mm
